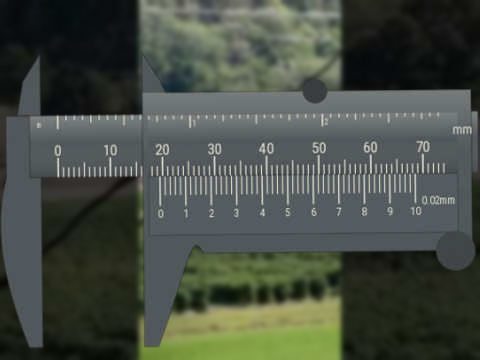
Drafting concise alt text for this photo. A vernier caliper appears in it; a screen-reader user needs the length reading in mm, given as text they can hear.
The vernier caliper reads 19.5 mm
